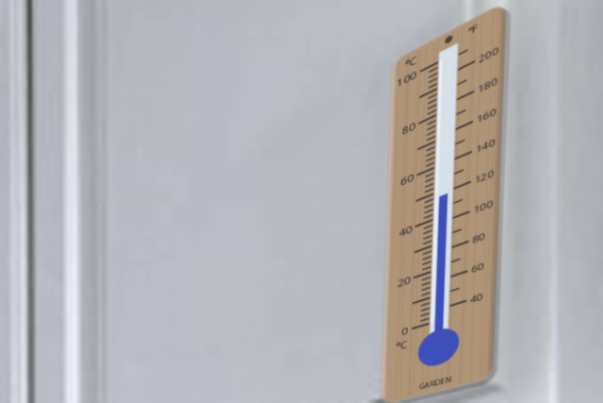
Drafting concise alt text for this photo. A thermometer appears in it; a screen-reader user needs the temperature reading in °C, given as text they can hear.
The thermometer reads 48 °C
